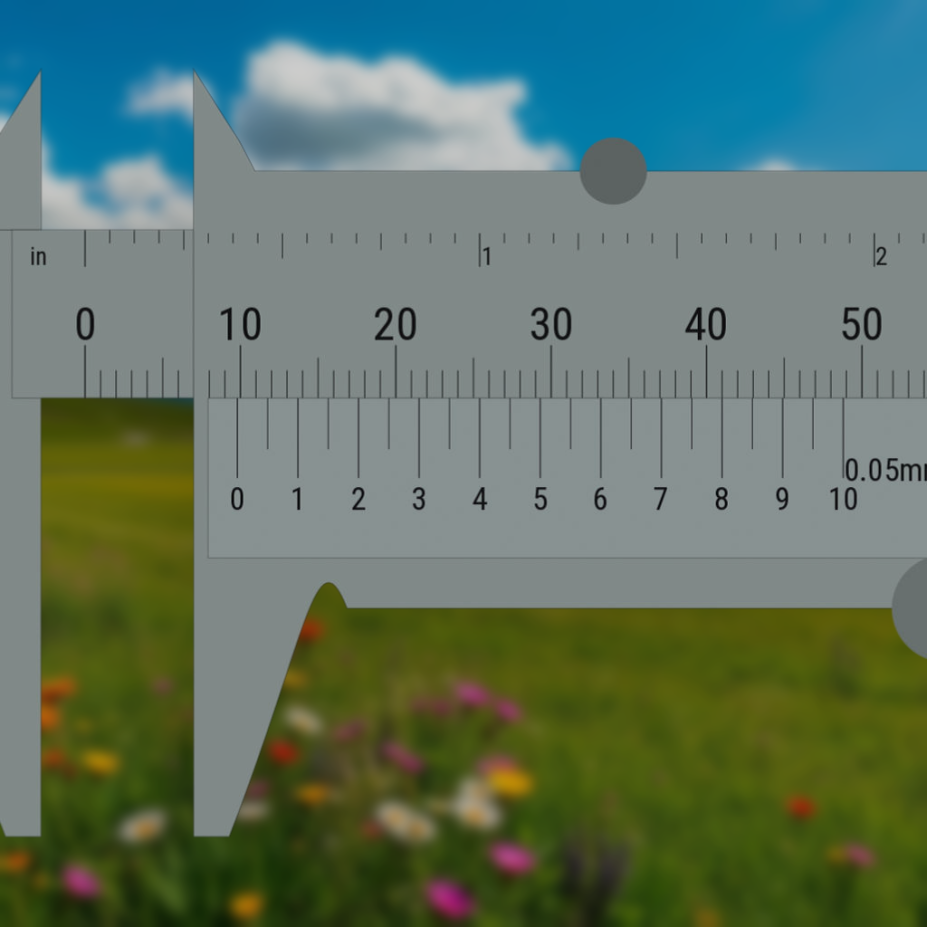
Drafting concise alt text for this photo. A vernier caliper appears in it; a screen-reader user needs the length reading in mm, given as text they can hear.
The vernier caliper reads 9.8 mm
